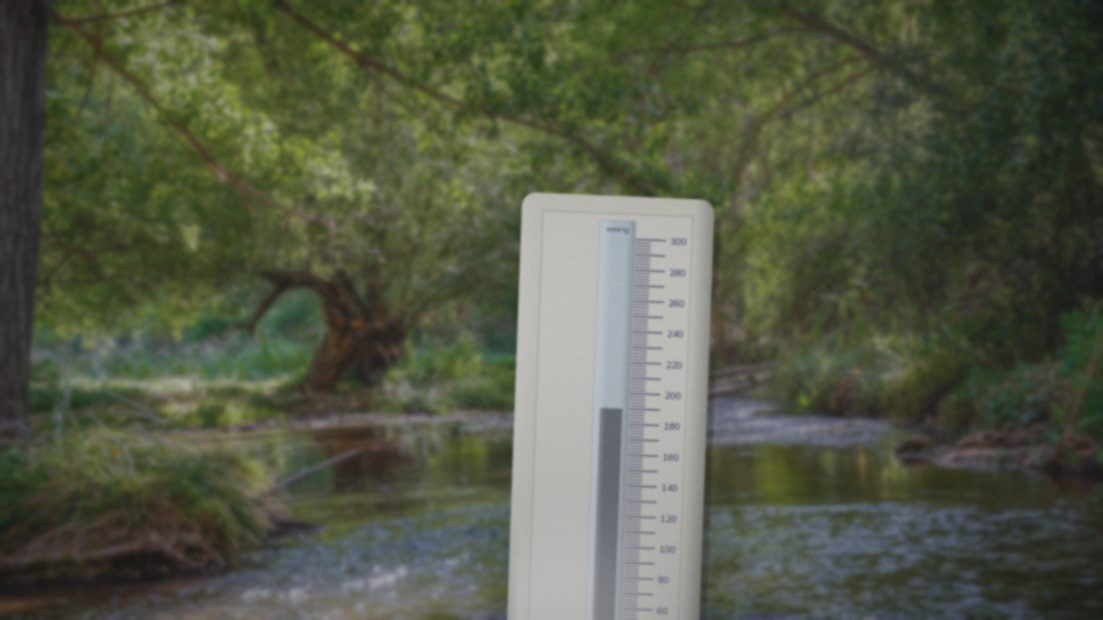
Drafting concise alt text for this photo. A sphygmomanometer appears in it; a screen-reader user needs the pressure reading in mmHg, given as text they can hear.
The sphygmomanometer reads 190 mmHg
